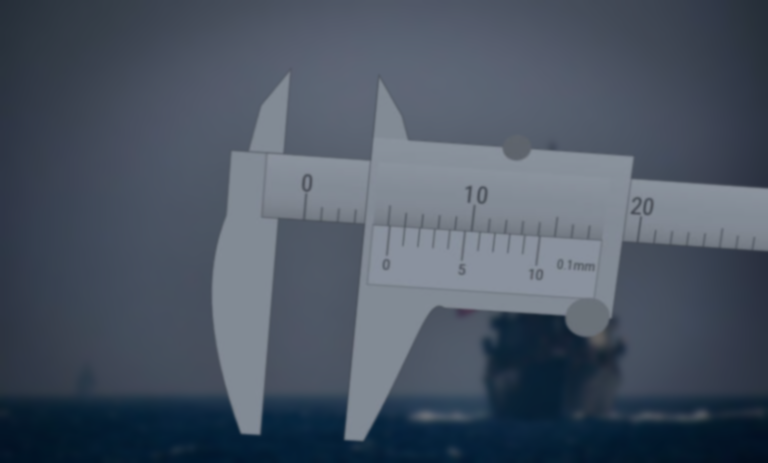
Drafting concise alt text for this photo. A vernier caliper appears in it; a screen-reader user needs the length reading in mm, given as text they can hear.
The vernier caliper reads 5.1 mm
